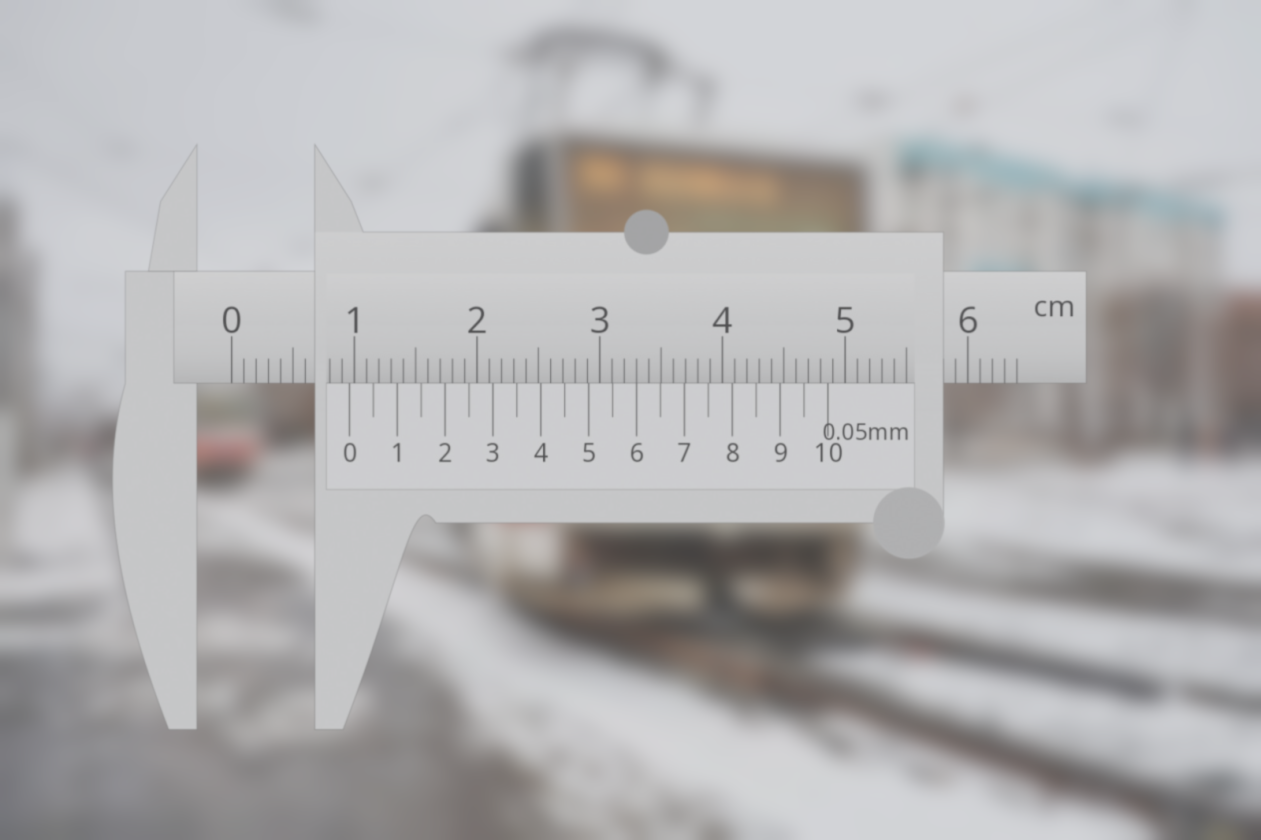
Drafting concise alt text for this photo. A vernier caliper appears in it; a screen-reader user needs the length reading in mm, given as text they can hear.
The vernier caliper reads 9.6 mm
